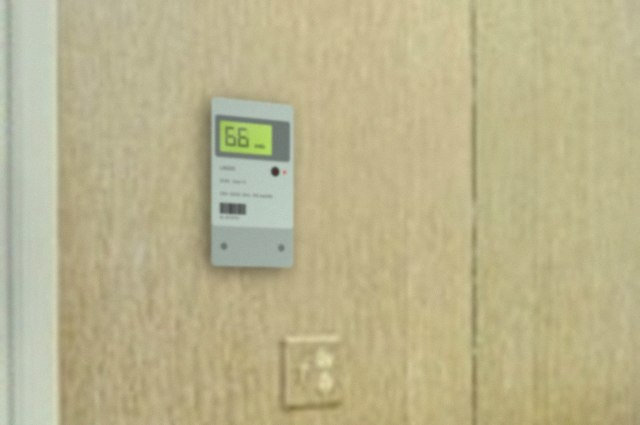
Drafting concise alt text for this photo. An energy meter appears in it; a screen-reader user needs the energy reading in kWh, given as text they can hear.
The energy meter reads 66 kWh
